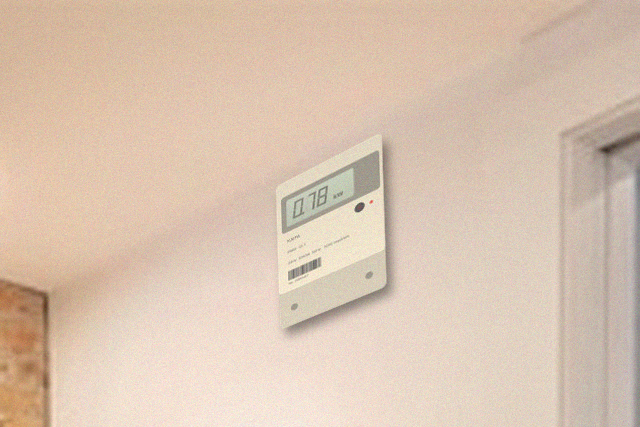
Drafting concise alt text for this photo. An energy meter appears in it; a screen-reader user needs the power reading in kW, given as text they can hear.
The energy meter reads 0.78 kW
